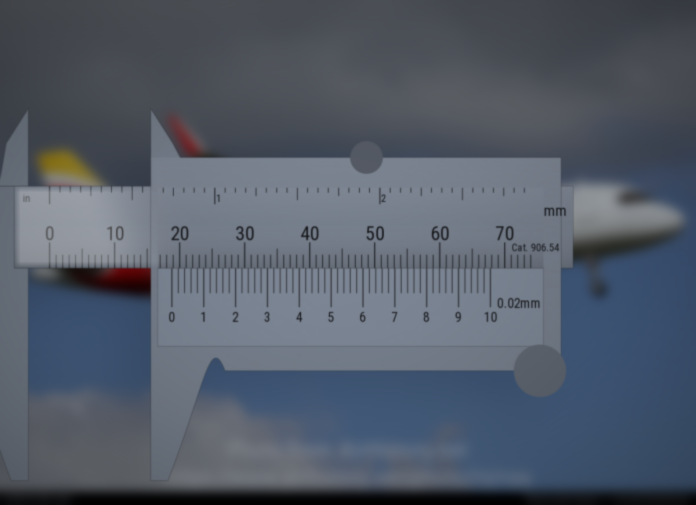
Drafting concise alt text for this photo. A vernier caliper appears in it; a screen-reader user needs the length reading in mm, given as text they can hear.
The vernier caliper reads 18.8 mm
